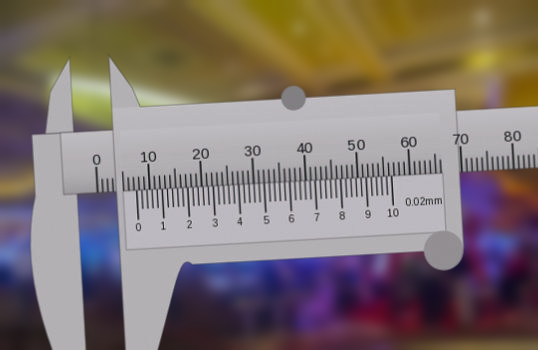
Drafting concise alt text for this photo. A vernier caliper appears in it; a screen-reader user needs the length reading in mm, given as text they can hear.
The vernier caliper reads 7.5 mm
